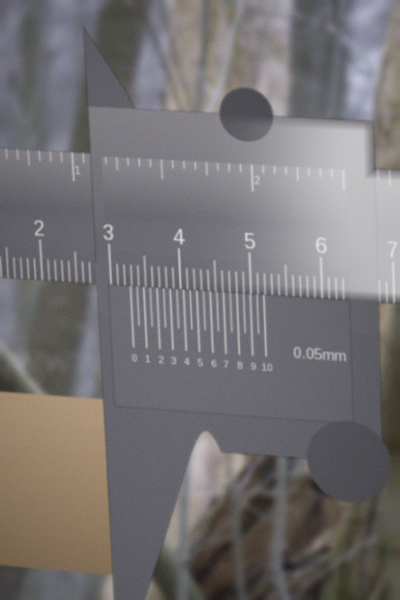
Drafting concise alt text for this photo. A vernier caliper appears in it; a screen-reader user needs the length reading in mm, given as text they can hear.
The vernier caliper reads 32.8 mm
